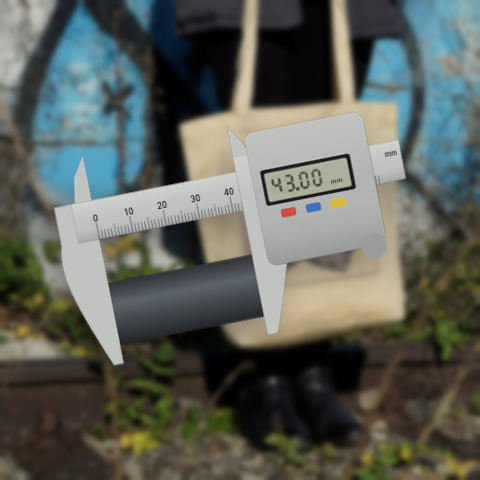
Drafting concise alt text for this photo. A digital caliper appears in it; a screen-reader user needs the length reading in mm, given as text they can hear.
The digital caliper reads 43.00 mm
